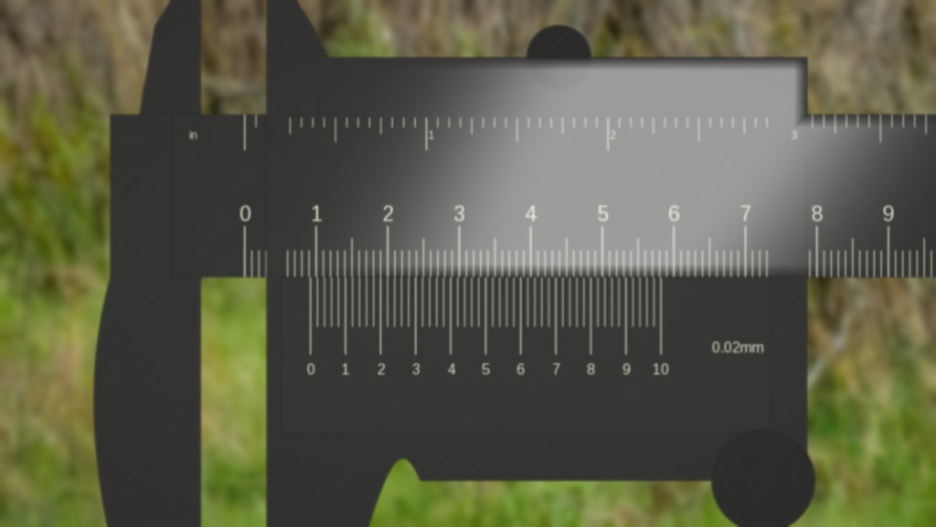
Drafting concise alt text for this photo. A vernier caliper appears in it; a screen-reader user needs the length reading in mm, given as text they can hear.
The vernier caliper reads 9.2 mm
